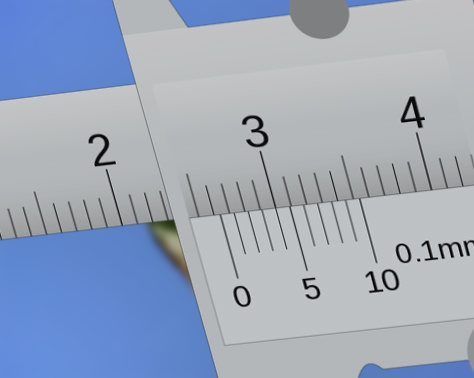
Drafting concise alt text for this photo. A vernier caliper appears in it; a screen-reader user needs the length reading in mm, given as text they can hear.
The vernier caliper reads 26.4 mm
